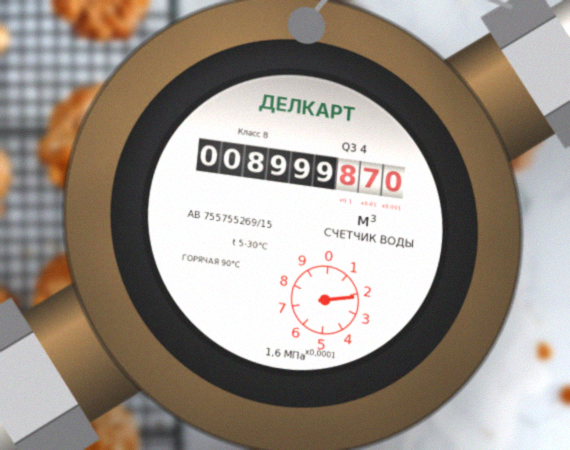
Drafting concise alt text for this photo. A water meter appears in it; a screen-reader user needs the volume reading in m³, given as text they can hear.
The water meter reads 8999.8702 m³
